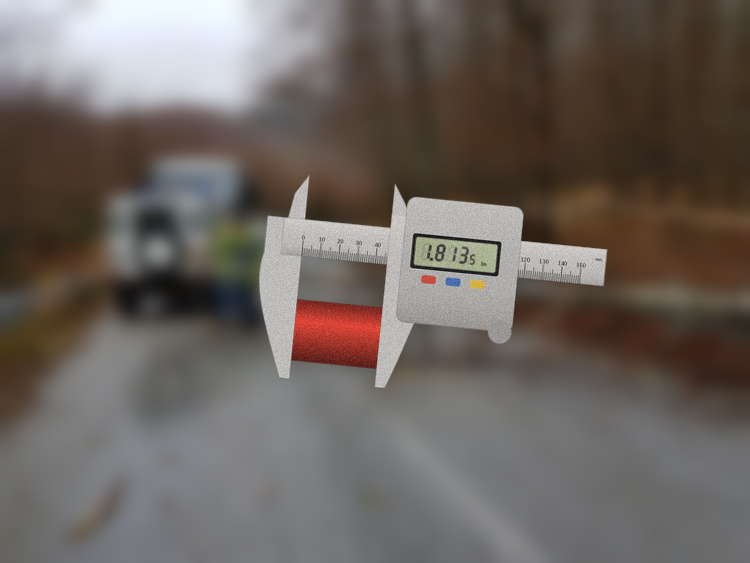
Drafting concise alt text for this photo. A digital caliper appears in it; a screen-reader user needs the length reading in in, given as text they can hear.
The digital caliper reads 1.8135 in
